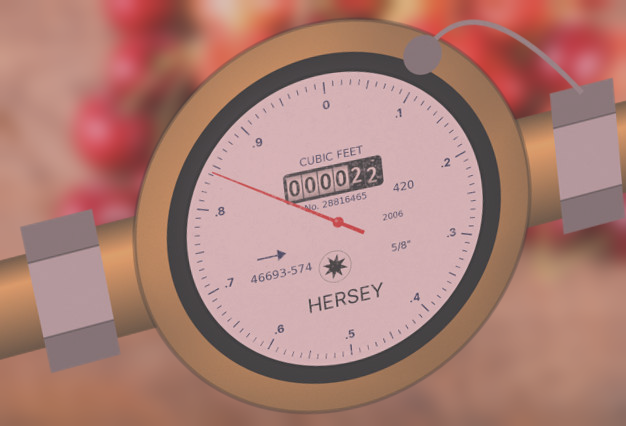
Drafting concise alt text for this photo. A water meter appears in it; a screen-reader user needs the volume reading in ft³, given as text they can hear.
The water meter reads 21.84 ft³
